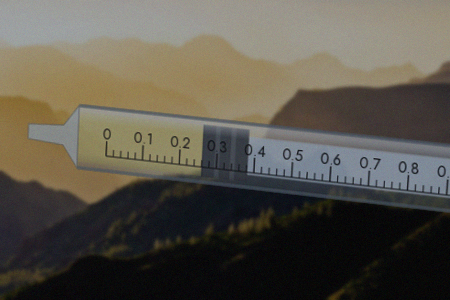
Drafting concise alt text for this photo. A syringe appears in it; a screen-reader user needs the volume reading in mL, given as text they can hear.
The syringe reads 0.26 mL
